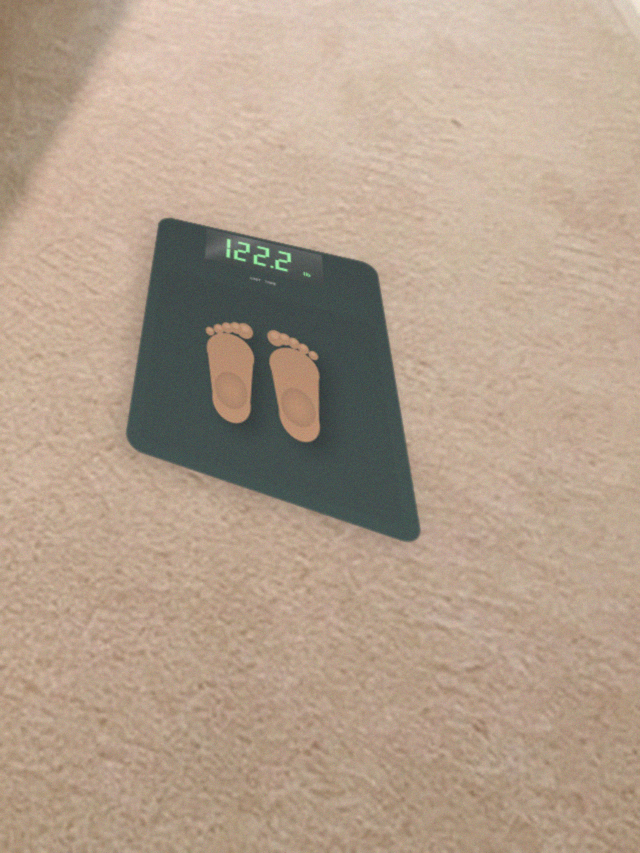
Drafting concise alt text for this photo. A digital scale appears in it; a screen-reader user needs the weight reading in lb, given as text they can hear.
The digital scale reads 122.2 lb
